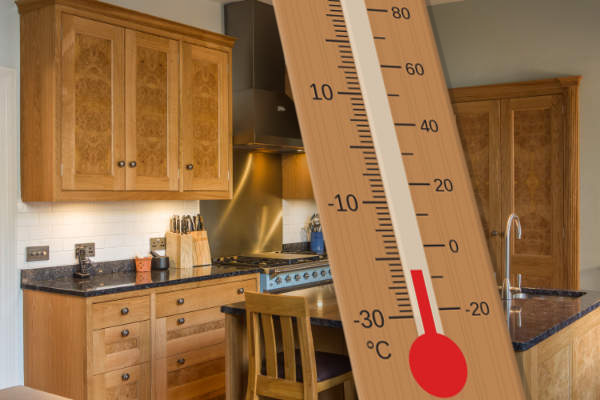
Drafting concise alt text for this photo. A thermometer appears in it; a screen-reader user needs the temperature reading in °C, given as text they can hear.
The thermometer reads -22 °C
